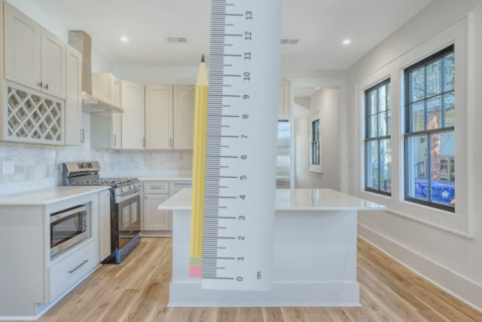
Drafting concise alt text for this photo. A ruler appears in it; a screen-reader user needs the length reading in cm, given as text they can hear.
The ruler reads 11 cm
